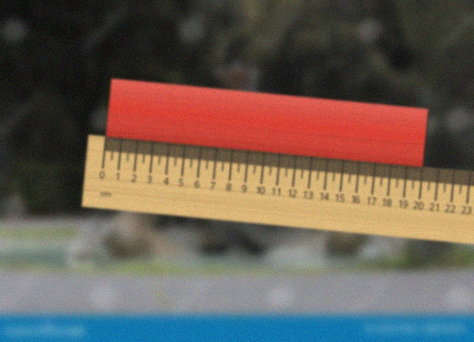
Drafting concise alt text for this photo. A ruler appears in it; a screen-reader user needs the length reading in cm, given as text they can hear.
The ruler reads 20 cm
